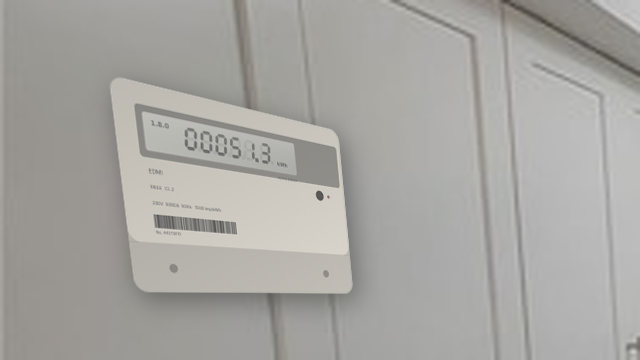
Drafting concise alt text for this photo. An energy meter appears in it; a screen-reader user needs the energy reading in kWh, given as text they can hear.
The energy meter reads 51.3 kWh
